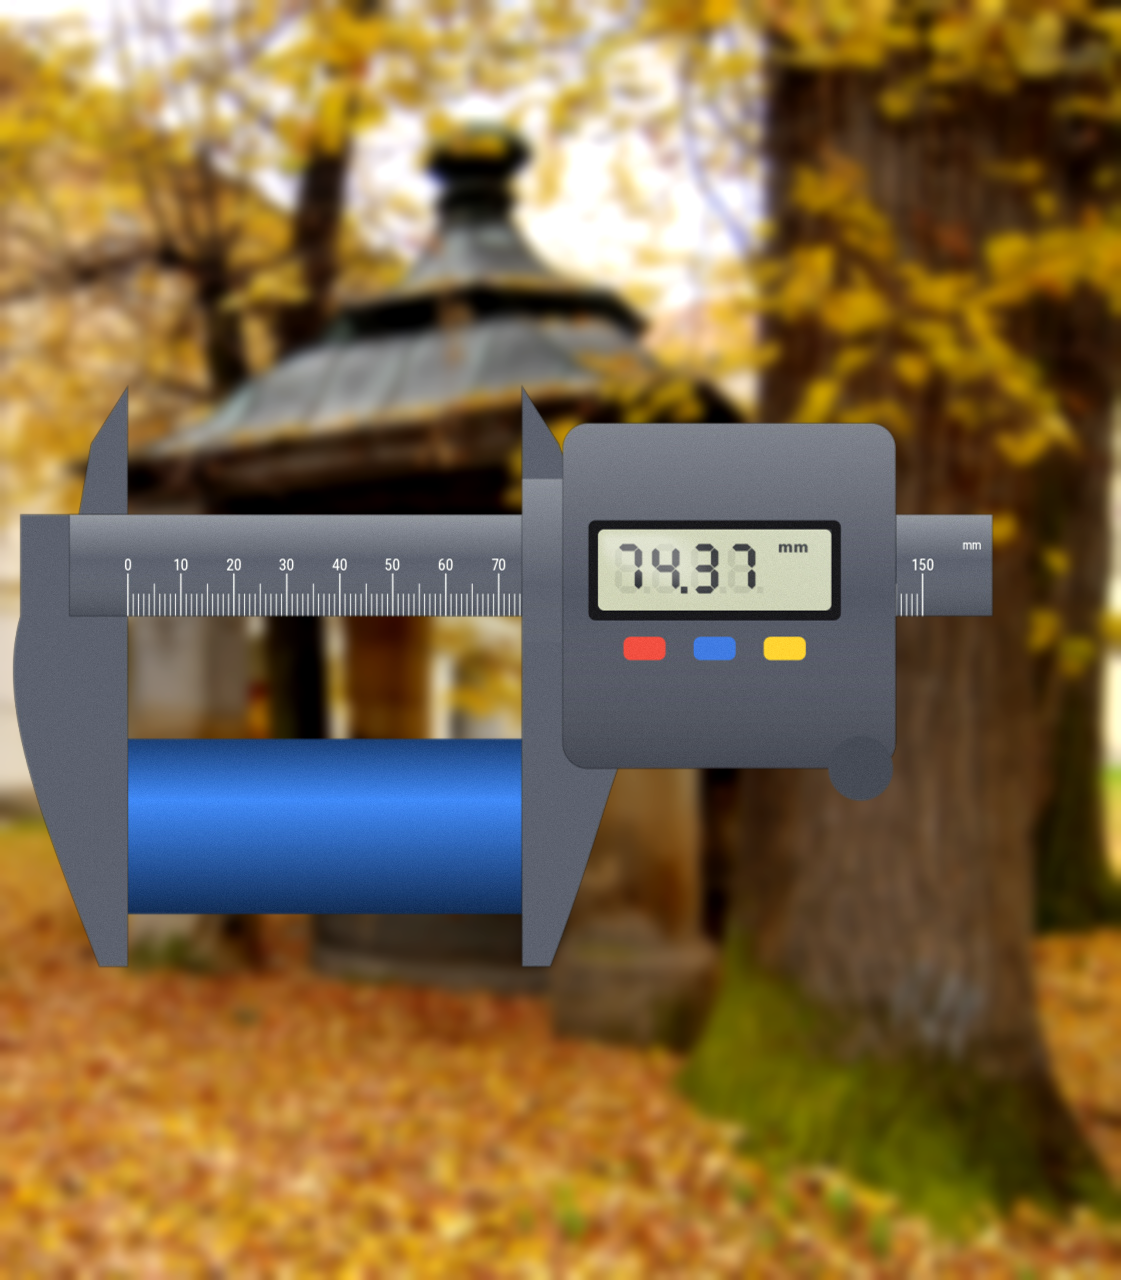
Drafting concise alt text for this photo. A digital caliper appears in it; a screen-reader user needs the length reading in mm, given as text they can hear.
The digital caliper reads 74.37 mm
